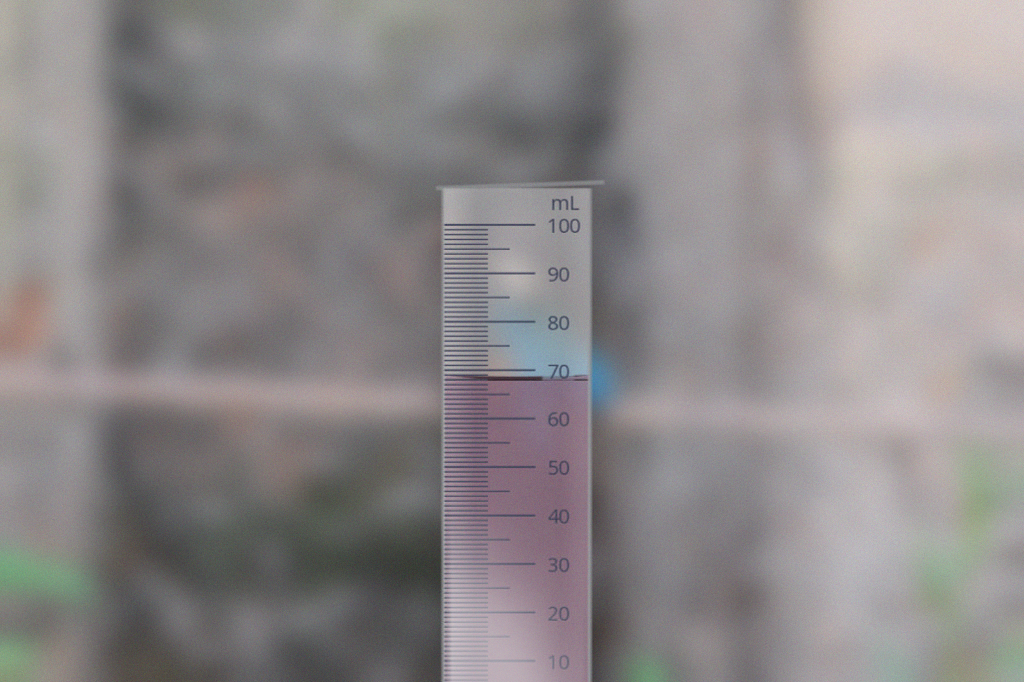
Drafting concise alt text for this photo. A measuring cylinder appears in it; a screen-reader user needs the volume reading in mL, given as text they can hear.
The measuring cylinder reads 68 mL
